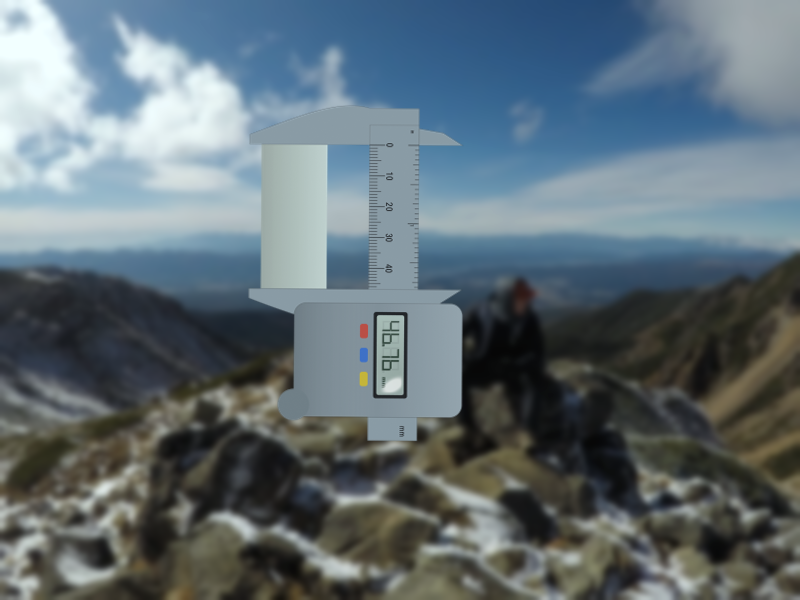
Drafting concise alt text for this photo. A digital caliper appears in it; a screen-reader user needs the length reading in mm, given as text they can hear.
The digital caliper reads 46.76 mm
